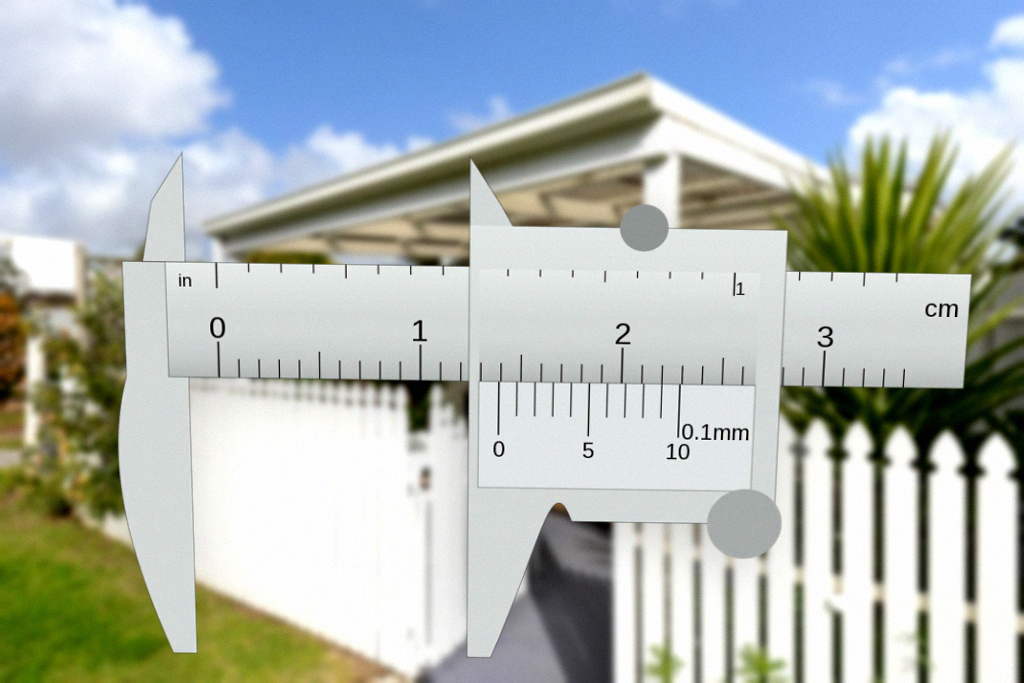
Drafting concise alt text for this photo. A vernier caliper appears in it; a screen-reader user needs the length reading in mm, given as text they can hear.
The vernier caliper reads 13.9 mm
